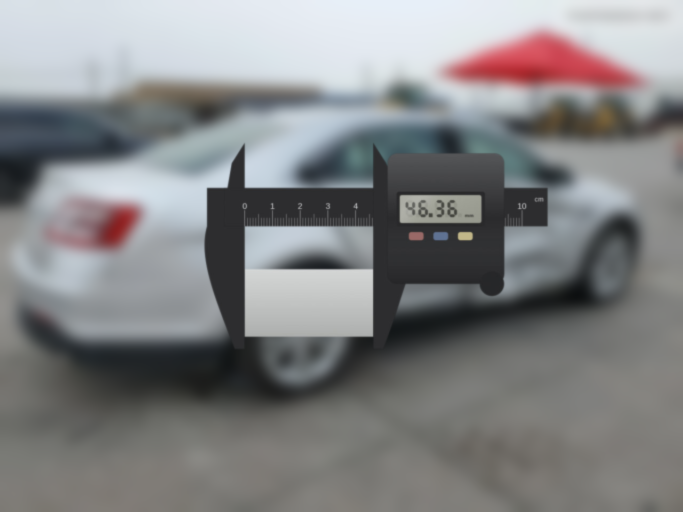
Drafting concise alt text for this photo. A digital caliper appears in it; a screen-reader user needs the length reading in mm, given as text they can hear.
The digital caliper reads 46.36 mm
